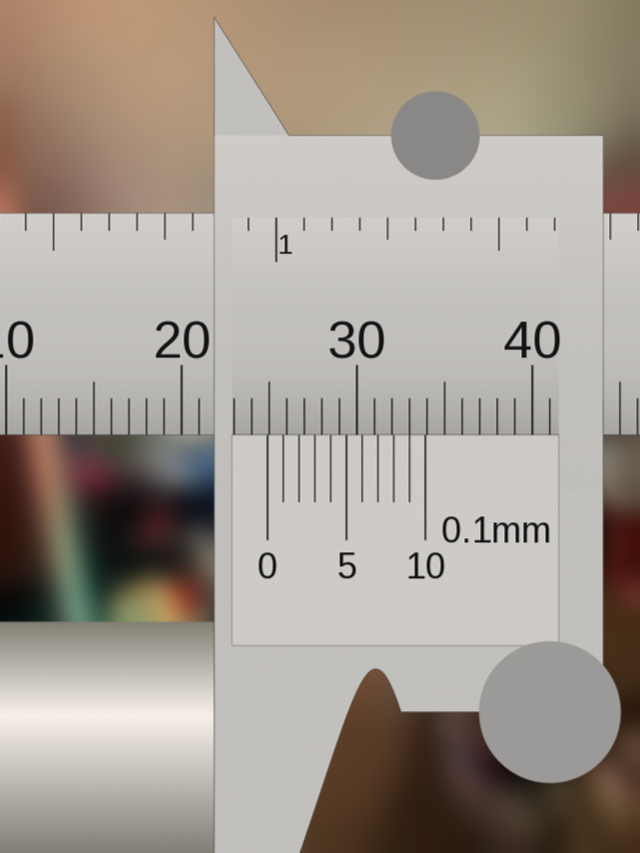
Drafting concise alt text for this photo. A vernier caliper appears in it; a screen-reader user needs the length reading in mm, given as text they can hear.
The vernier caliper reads 24.9 mm
